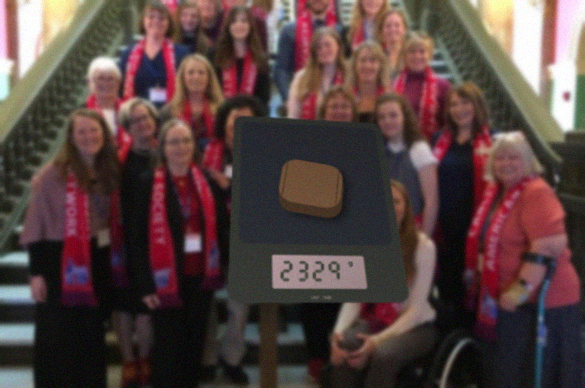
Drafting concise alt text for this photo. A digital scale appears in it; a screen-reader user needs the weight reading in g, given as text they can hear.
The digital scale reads 2329 g
